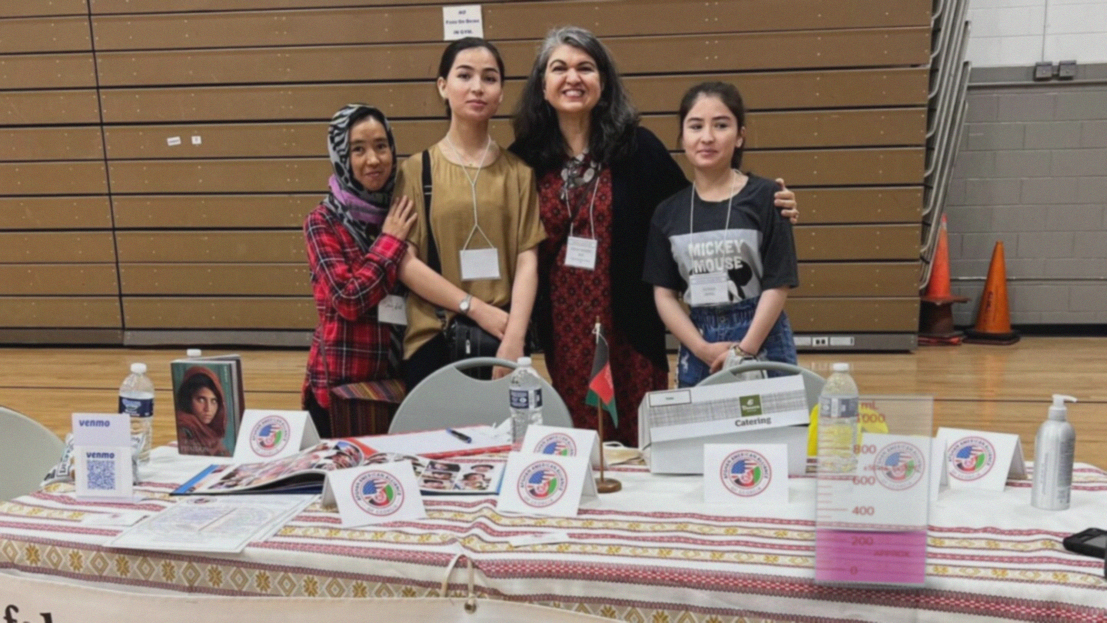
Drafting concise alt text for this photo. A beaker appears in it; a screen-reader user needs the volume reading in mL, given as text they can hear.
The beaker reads 250 mL
